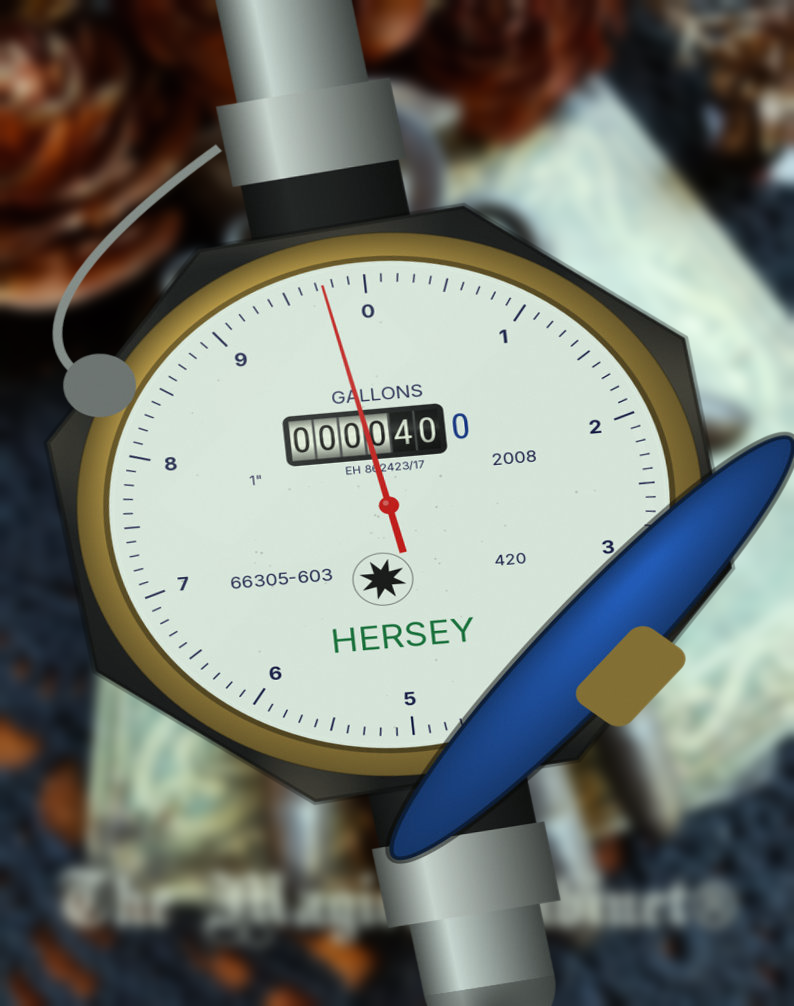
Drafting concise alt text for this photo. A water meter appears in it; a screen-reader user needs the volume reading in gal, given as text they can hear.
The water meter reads 399.7 gal
